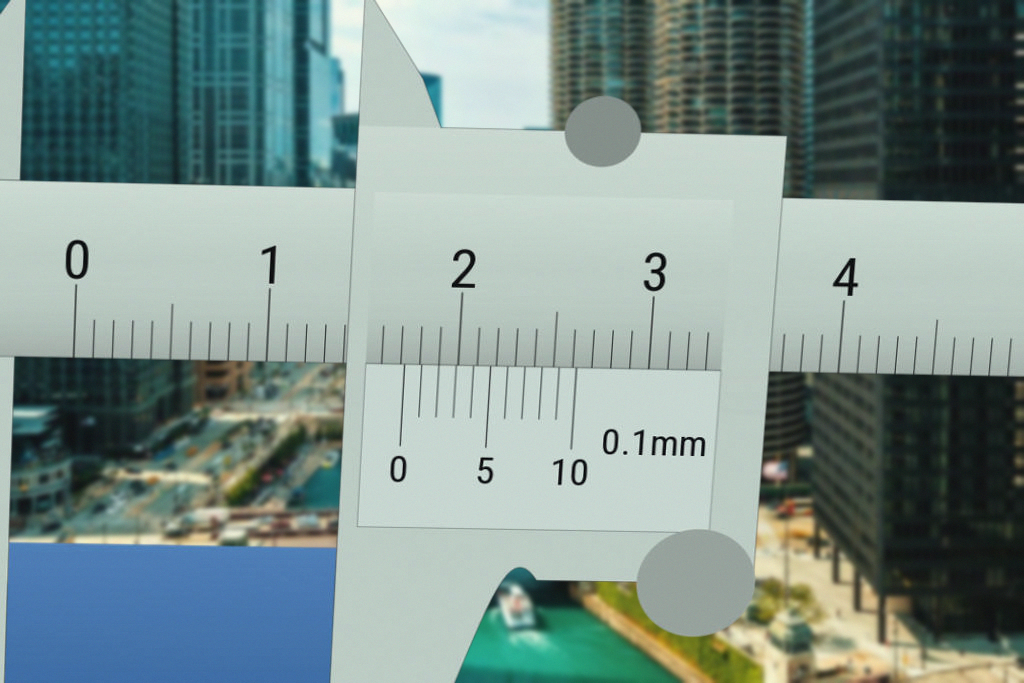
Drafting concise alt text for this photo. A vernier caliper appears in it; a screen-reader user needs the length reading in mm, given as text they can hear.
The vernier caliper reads 17.2 mm
